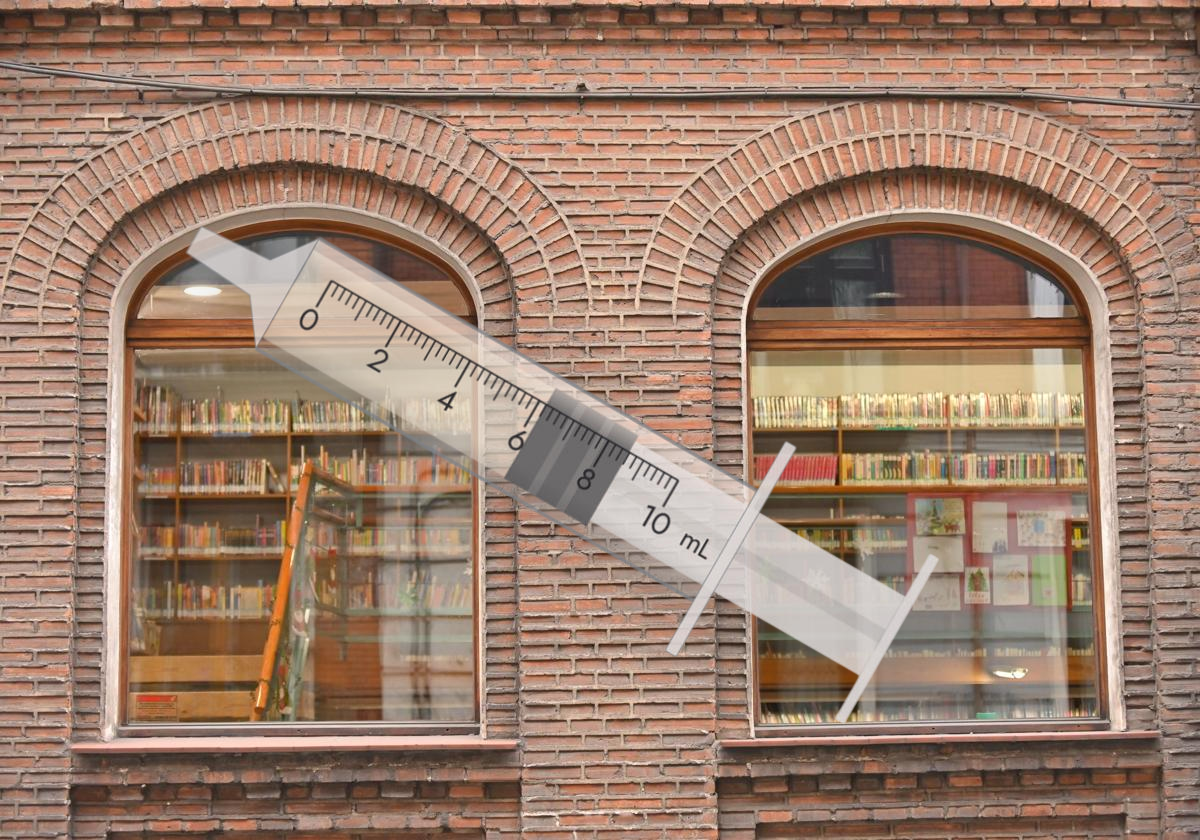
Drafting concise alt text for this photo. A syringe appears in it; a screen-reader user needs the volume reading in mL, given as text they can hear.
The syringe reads 6.2 mL
